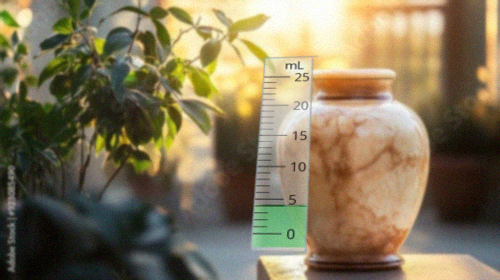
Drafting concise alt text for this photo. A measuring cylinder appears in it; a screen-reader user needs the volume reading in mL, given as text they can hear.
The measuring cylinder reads 4 mL
